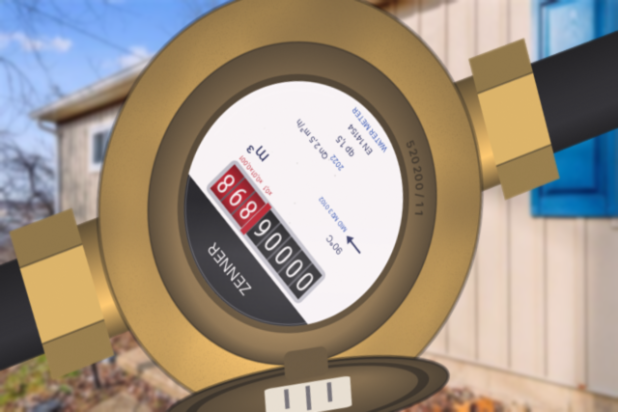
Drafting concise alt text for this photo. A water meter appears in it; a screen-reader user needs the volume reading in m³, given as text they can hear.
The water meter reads 6.898 m³
